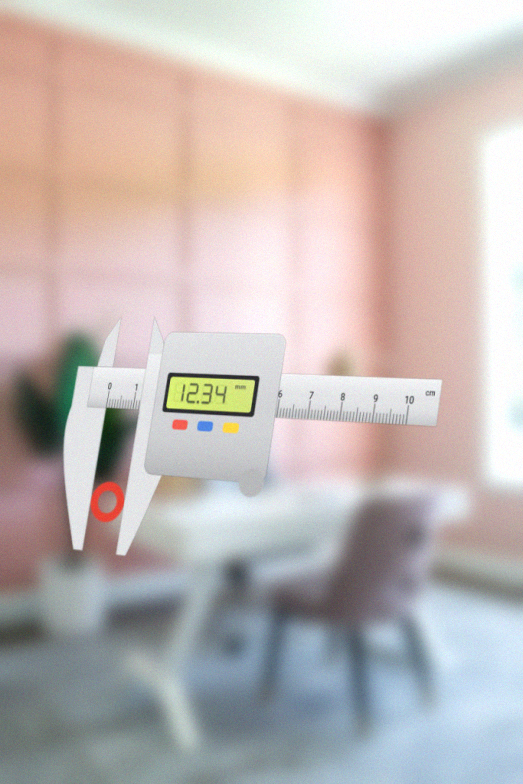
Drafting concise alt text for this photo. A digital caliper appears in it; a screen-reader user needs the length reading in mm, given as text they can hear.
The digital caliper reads 12.34 mm
